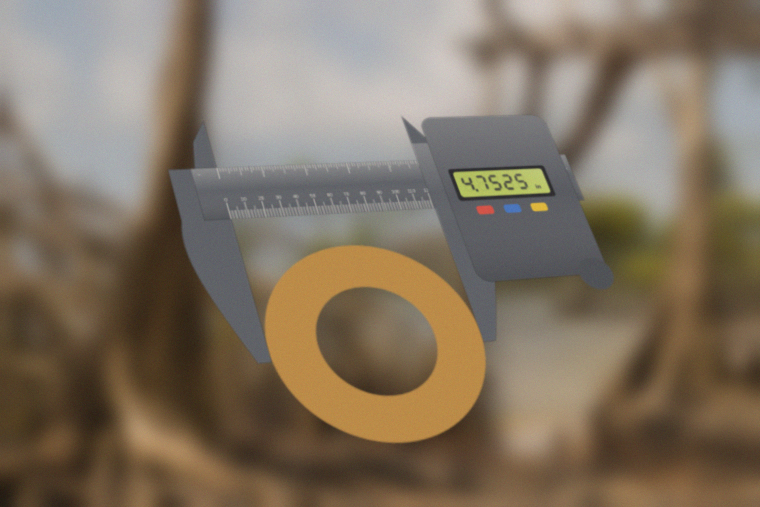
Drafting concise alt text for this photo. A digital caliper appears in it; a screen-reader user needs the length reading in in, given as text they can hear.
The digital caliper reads 4.7525 in
